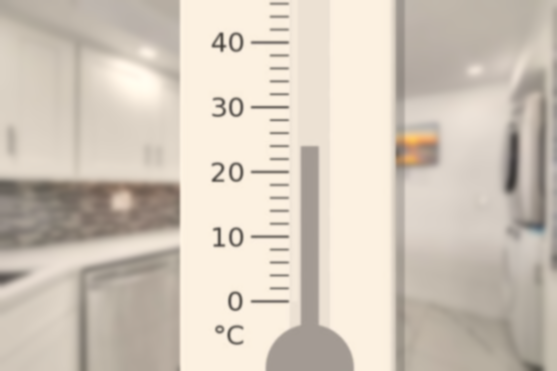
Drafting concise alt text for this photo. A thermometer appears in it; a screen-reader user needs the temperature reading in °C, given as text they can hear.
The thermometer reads 24 °C
